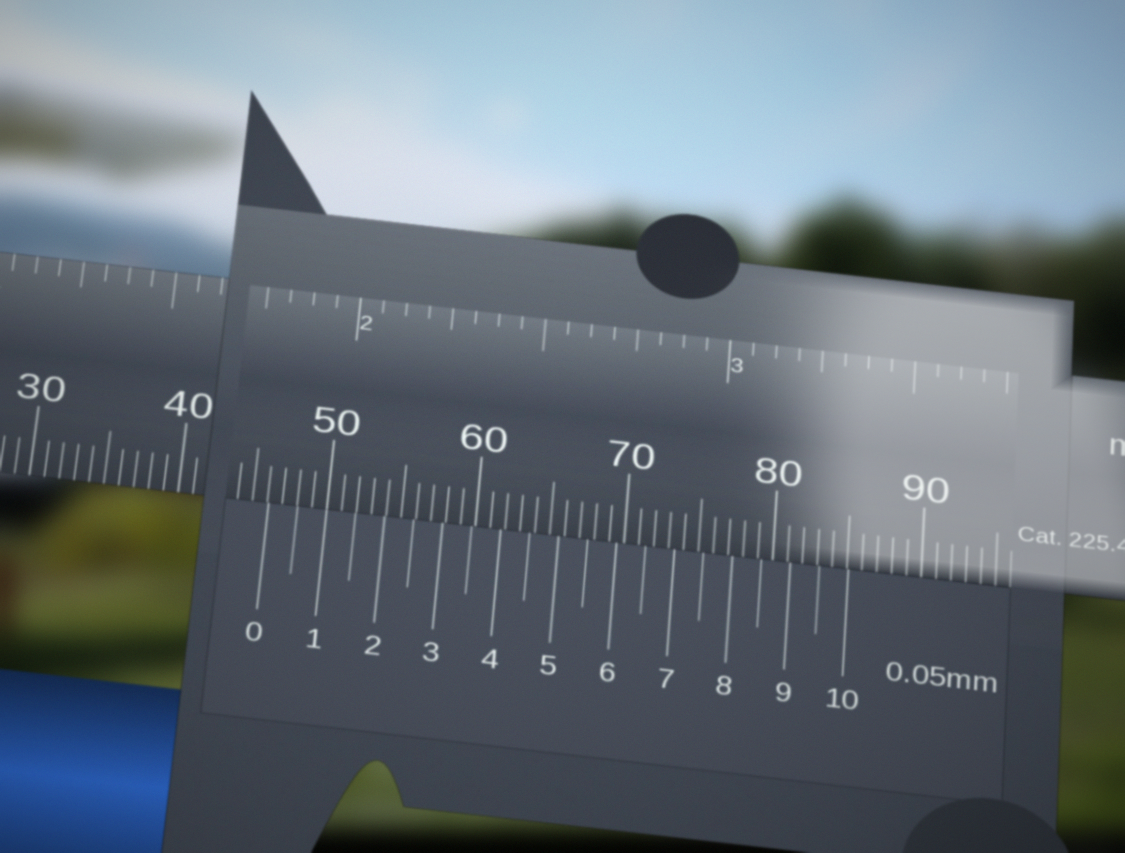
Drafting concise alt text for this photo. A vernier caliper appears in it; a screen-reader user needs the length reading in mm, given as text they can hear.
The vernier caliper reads 46.1 mm
